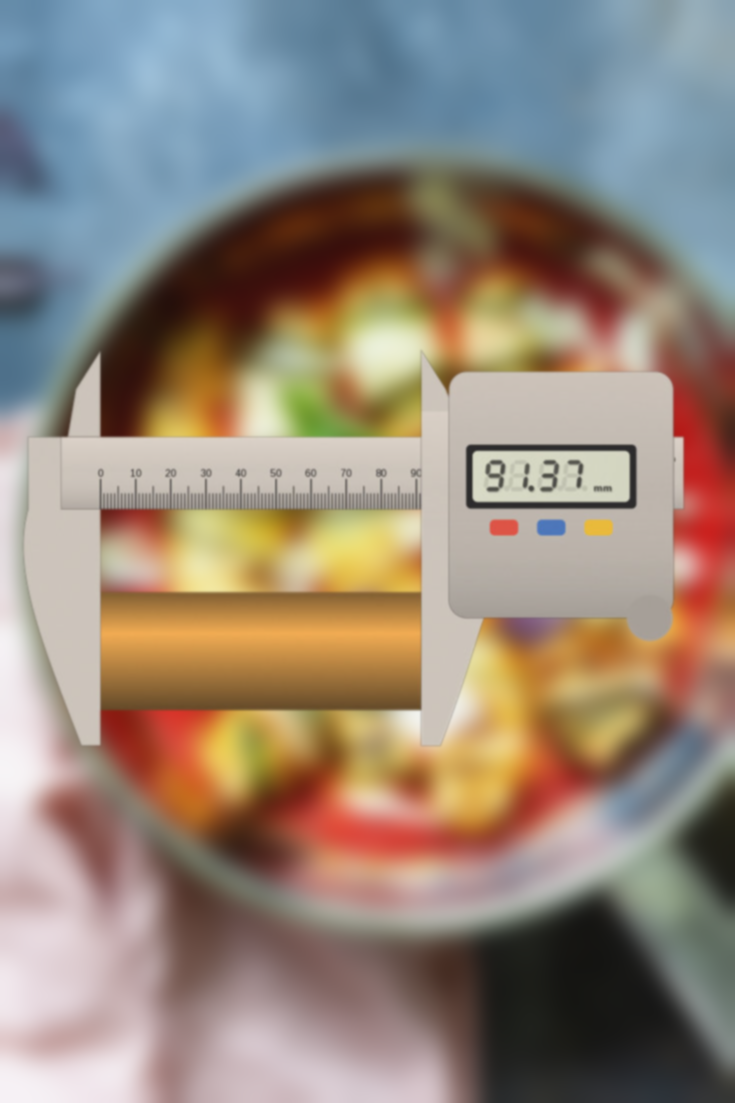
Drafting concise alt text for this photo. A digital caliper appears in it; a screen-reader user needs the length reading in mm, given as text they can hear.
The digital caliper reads 91.37 mm
